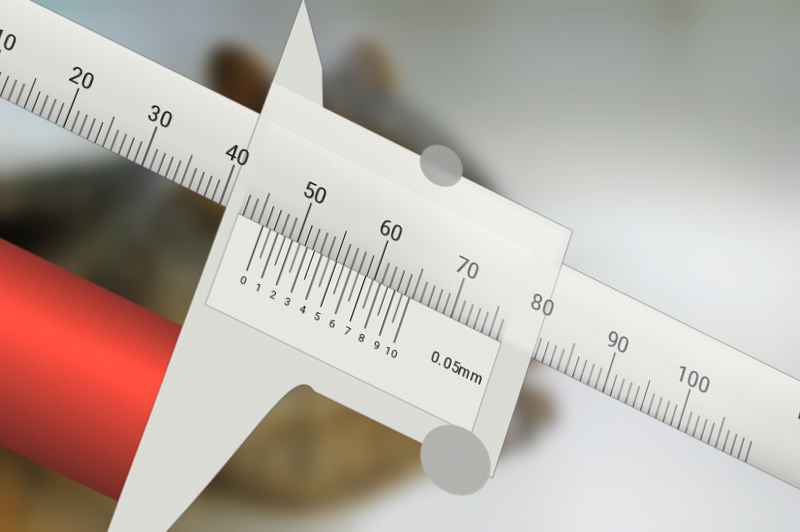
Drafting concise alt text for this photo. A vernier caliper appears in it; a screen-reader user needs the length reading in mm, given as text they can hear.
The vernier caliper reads 45.6 mm
